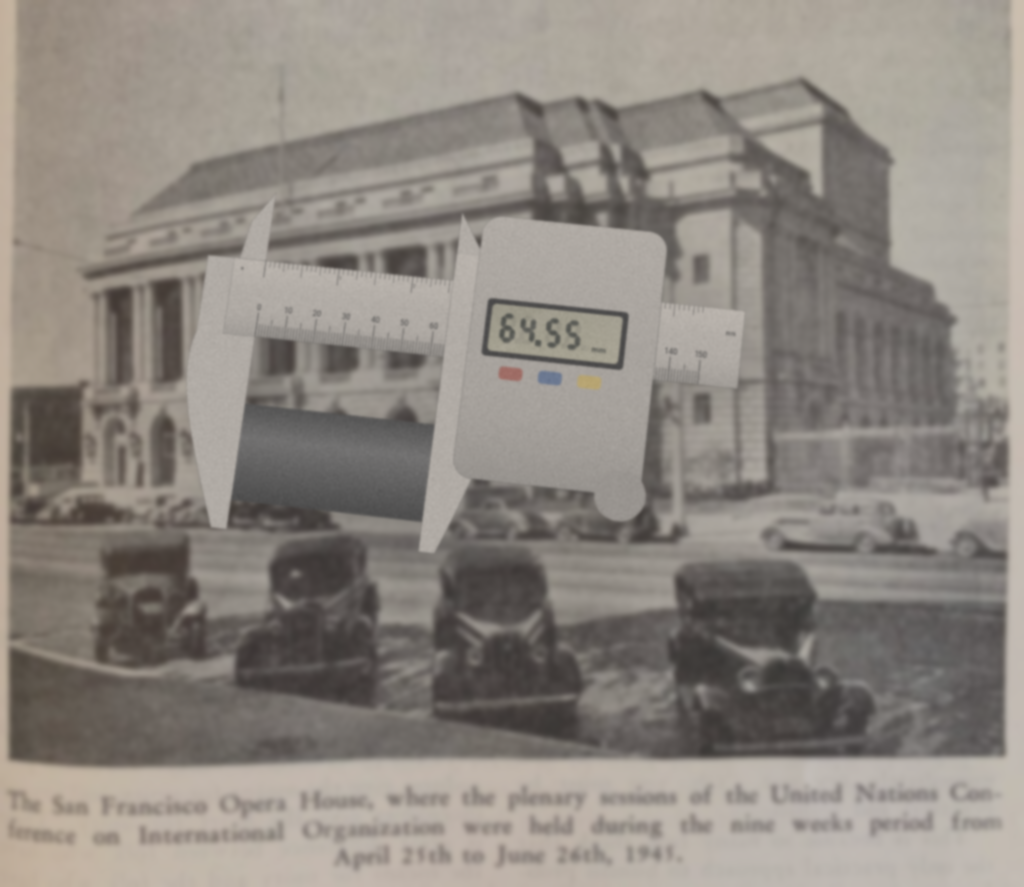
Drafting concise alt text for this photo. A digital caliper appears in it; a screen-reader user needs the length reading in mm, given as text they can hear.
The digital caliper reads 64.55 mm
